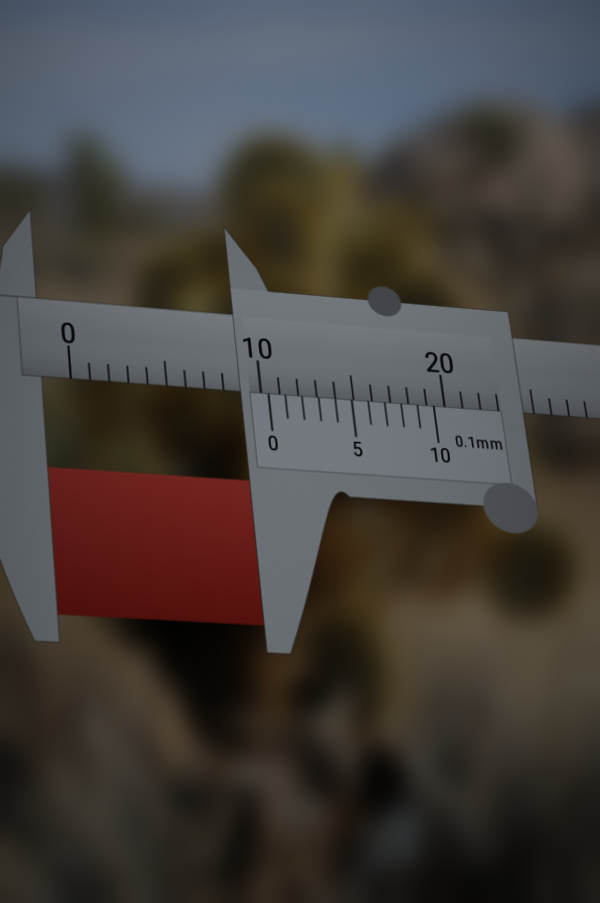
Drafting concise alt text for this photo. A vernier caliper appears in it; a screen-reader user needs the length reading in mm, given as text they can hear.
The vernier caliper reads 10.4 mm
